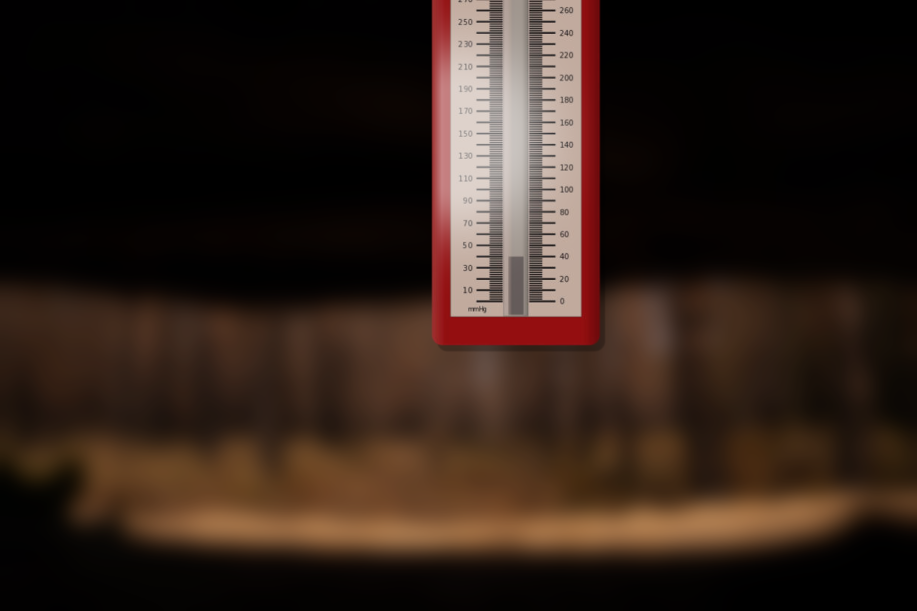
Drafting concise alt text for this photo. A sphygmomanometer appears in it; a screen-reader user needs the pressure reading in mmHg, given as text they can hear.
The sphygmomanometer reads 40 mmHg
